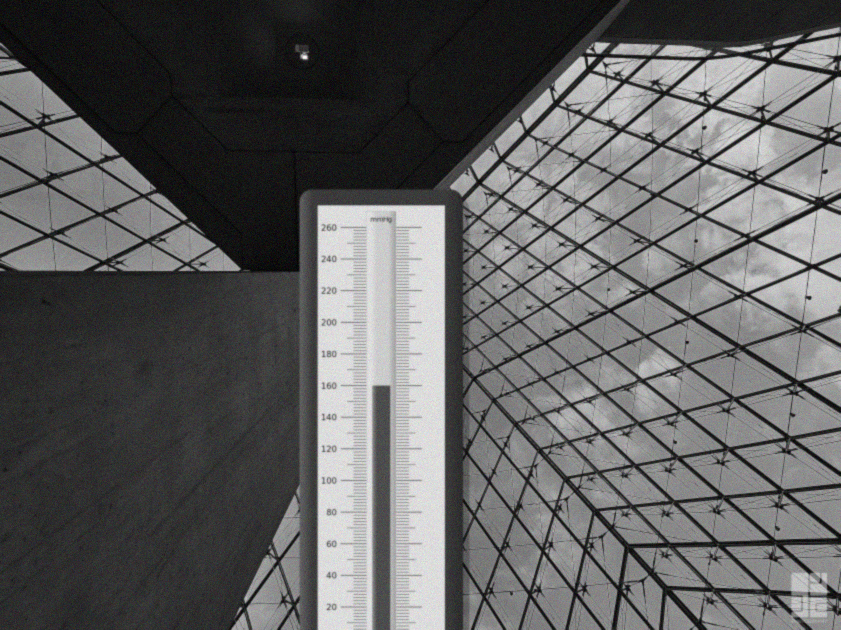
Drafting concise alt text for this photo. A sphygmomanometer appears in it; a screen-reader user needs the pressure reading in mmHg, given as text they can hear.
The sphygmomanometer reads 160 mmHg
